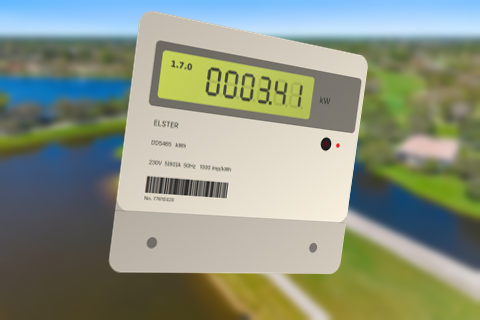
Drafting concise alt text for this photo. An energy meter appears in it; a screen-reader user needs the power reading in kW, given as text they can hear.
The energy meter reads 3.41 kW
